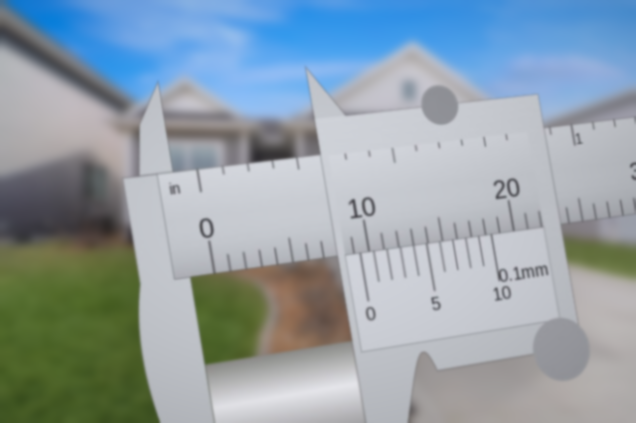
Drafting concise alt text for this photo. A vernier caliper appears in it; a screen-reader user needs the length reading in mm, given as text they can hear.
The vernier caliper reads 9.4 mm
